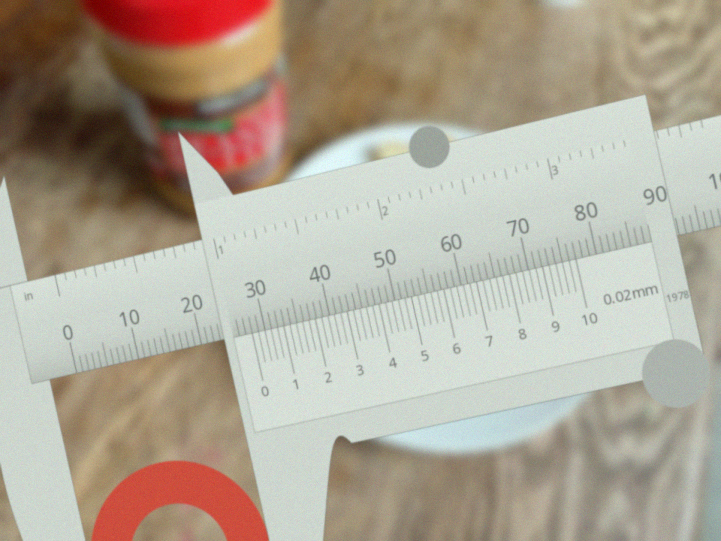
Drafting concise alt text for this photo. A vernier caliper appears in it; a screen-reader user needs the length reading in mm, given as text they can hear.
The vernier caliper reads 28.0 mm
